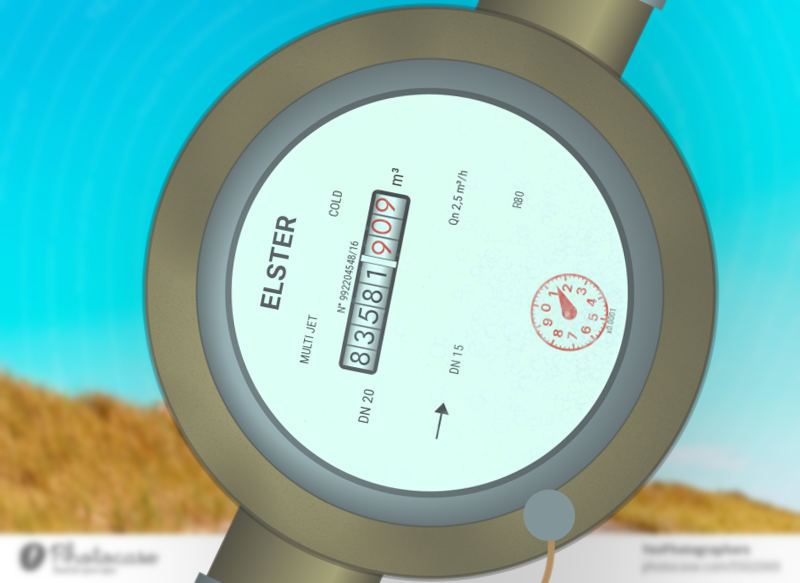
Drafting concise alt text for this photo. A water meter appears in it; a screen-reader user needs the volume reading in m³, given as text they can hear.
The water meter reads 83581.9091 m³
